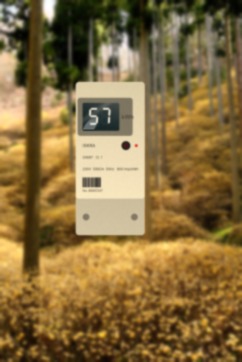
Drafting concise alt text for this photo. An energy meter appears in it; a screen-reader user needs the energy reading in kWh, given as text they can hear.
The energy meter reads 57 kWh
